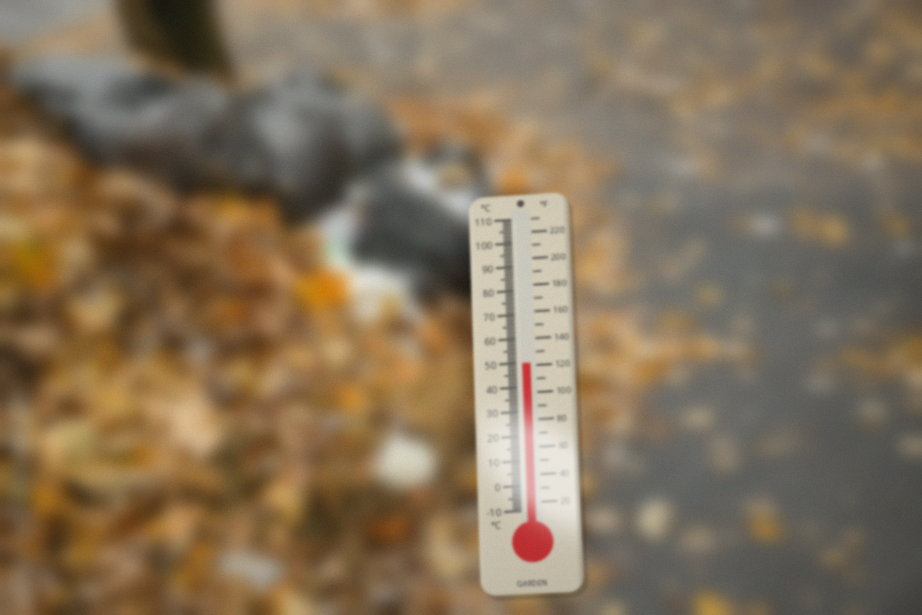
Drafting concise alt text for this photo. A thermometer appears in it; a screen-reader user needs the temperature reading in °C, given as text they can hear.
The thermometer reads 50 °C
